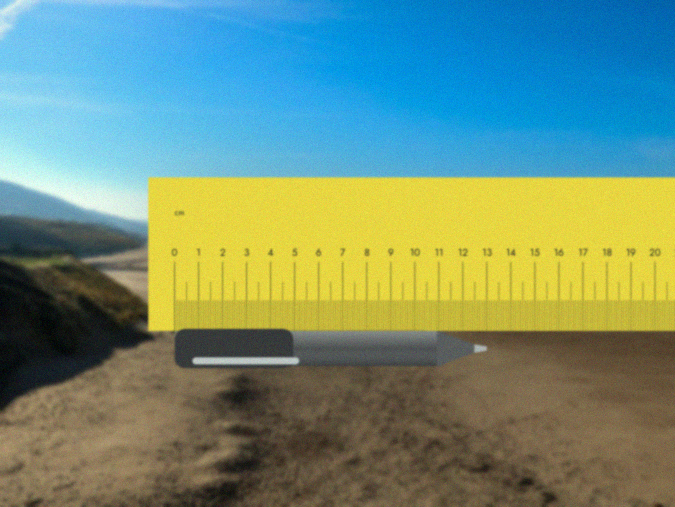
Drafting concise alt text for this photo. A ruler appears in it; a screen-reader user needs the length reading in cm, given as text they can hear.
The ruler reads 13 cm
